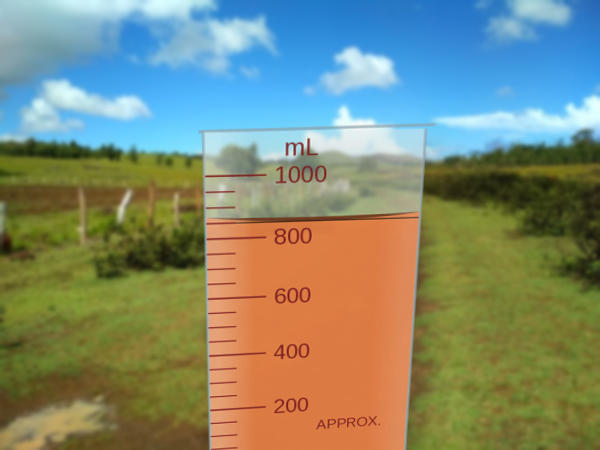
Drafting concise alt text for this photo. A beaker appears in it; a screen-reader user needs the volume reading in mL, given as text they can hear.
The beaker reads 850 mL
